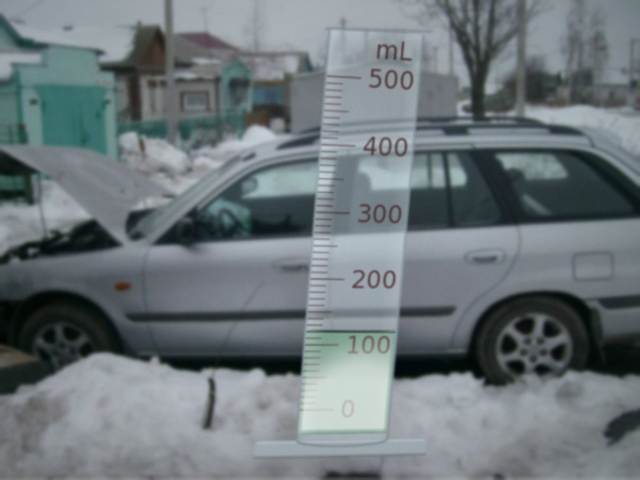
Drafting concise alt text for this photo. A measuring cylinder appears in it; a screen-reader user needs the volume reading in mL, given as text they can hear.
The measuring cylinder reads 120 mL
